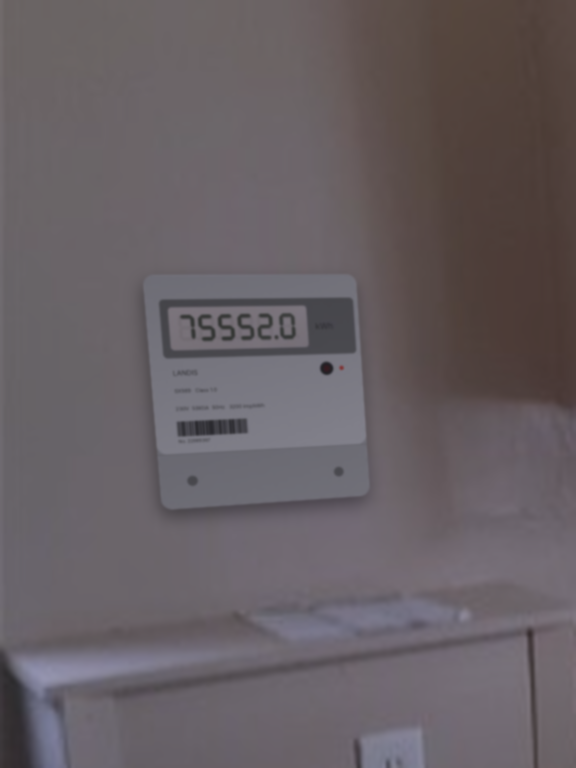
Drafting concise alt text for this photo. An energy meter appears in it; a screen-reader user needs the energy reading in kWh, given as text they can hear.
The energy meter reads 75552.0 kWh
